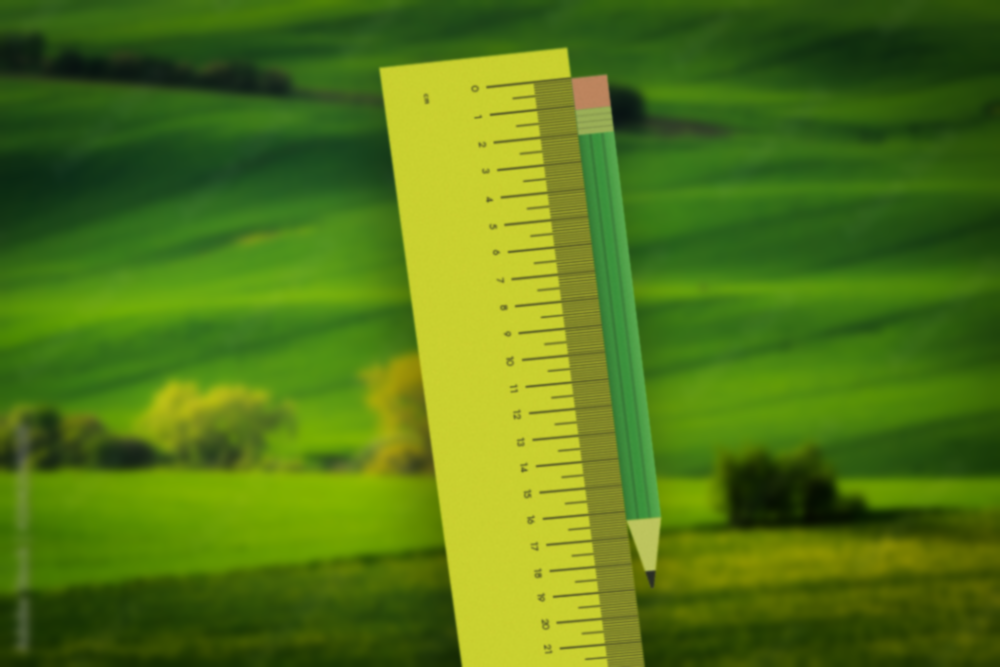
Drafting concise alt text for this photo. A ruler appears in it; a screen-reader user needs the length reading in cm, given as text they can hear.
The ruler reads 19 cm
